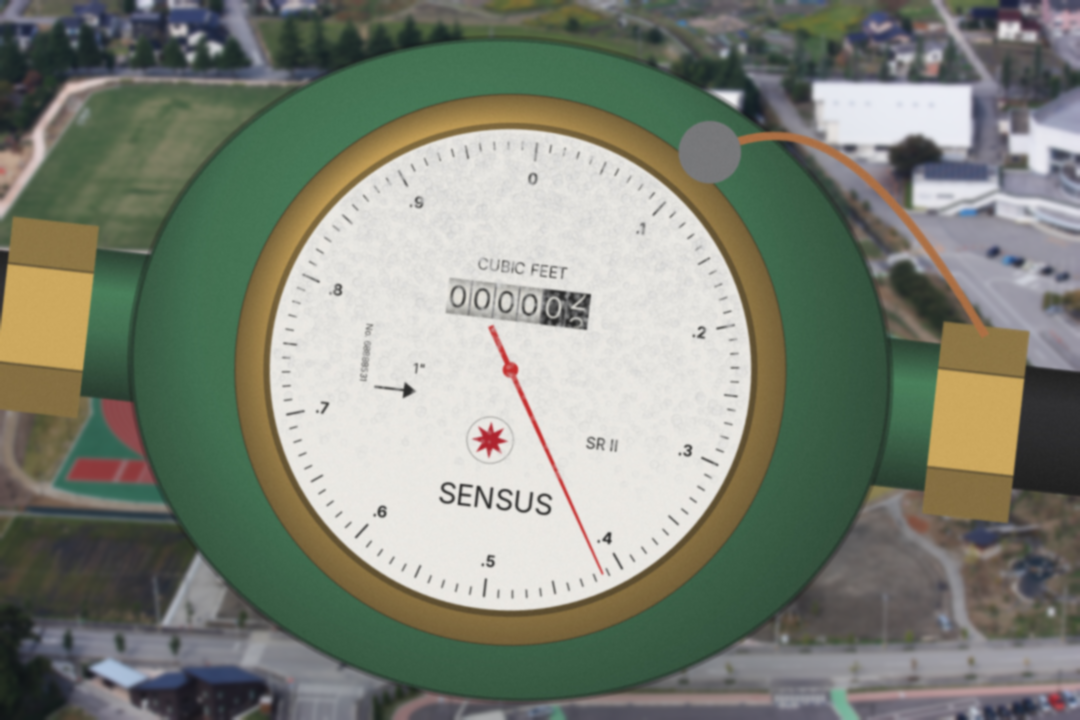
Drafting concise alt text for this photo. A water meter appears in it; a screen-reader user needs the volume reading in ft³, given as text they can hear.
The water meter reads 2.41 ft³
